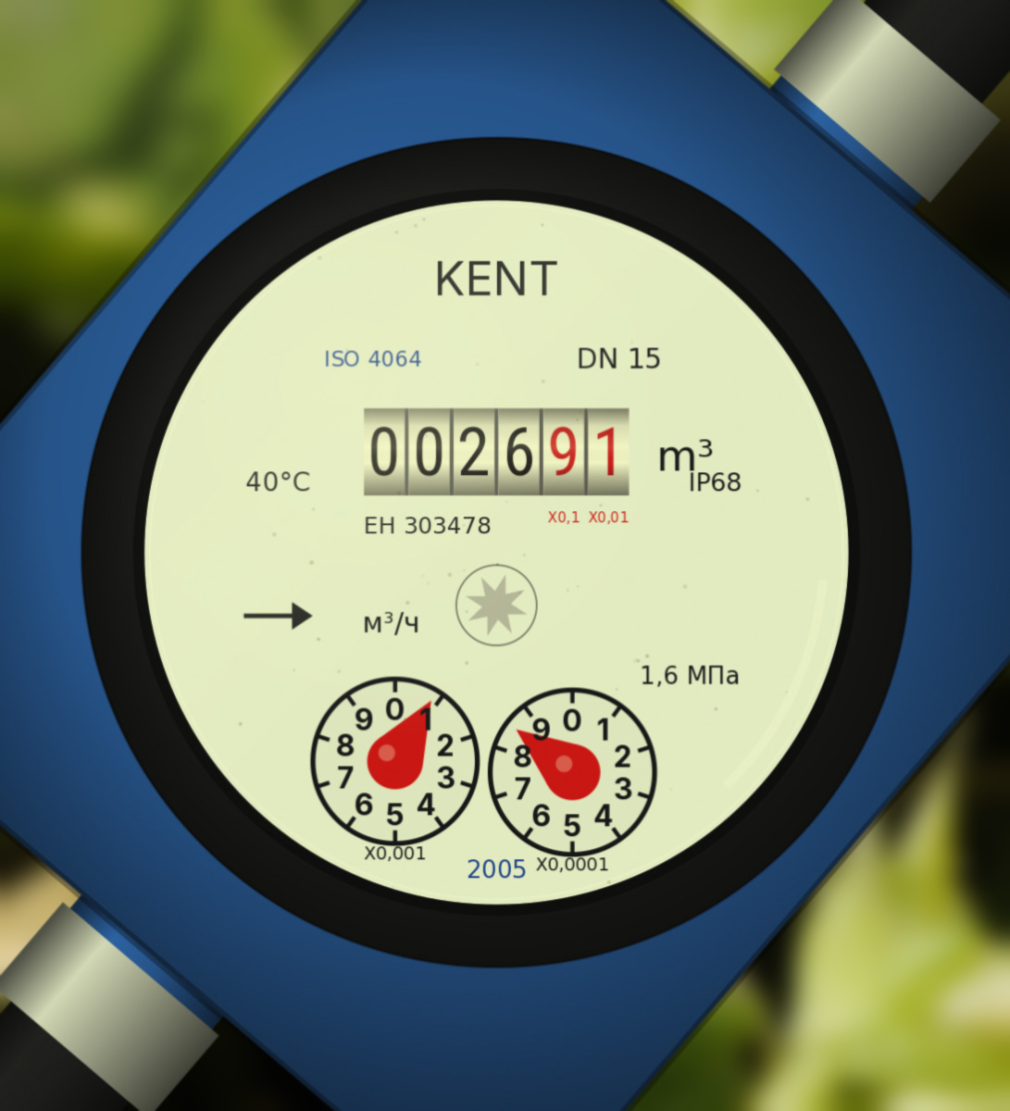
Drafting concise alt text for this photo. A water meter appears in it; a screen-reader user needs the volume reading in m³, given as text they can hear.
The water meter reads 26.9108 m³
